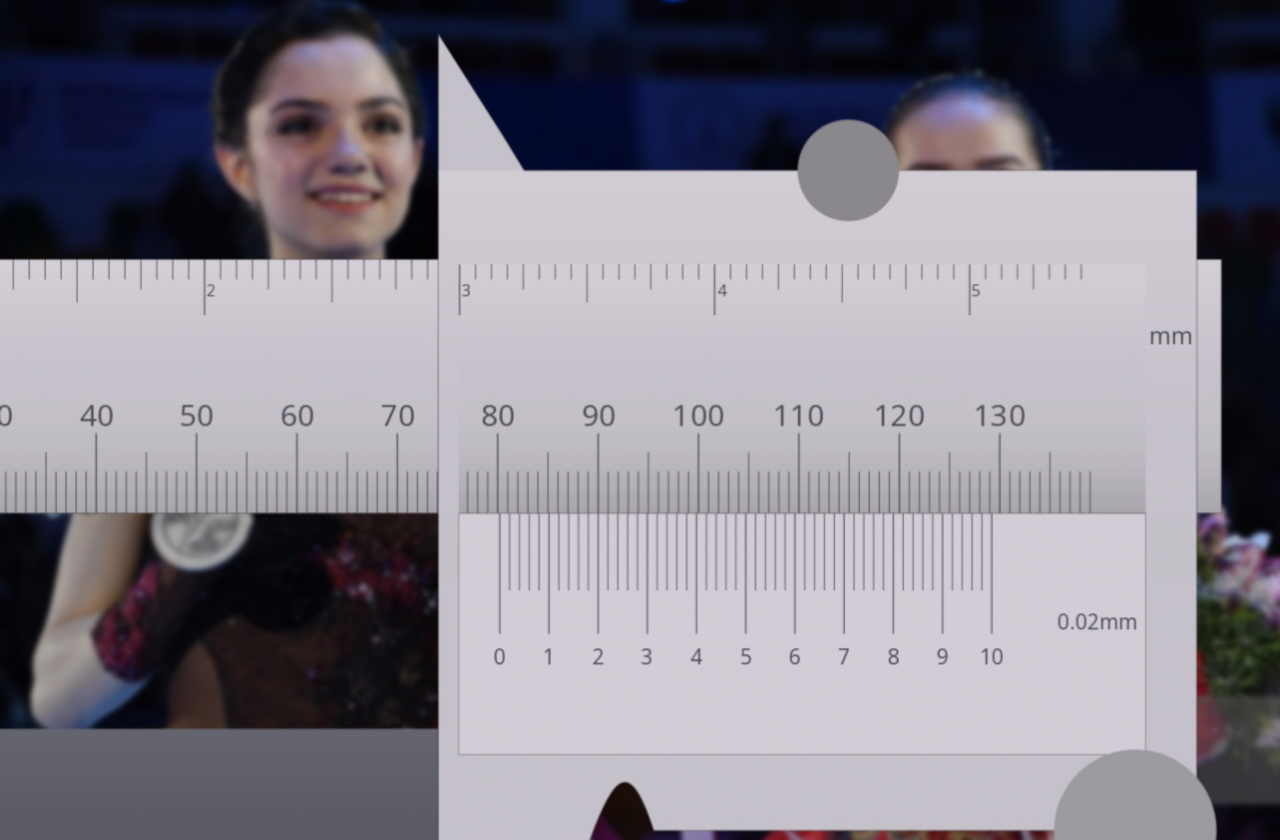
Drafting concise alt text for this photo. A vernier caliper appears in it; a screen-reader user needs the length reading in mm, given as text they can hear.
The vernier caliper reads 80.2 mm
